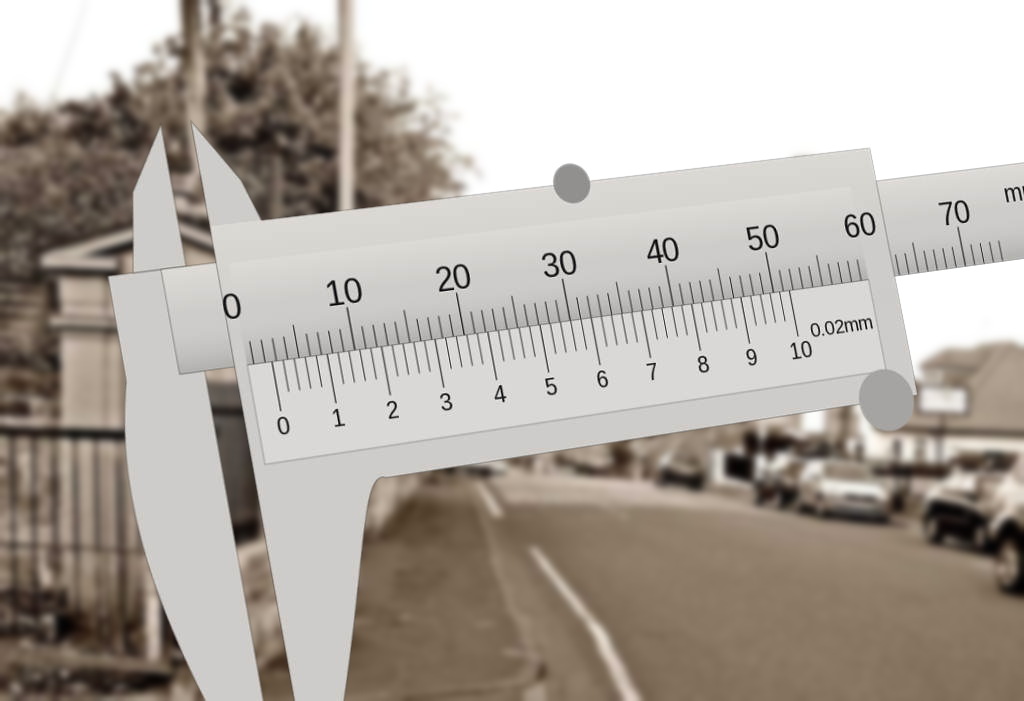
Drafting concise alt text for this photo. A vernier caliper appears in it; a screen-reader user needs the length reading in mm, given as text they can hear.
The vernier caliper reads 2.6 mm
